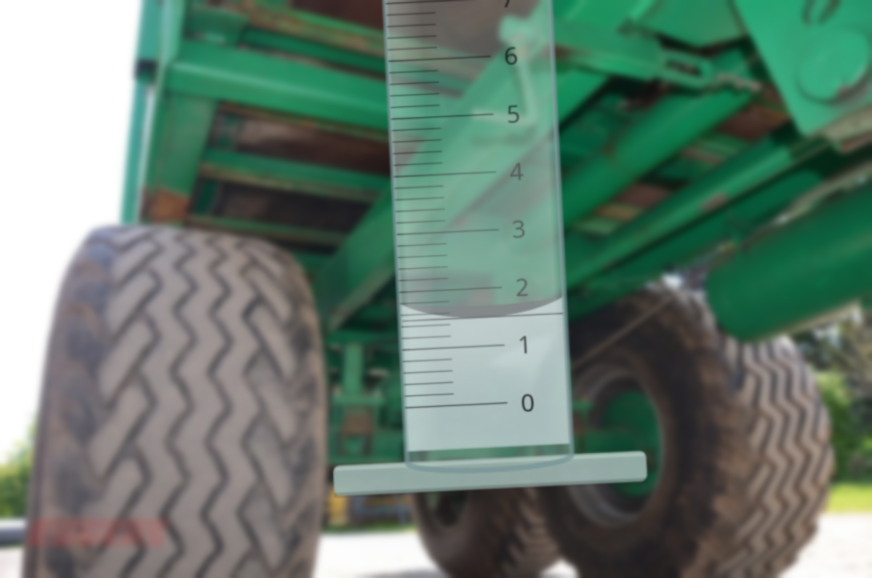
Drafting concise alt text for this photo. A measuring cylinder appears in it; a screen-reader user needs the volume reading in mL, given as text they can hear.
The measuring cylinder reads 1.5 mL
